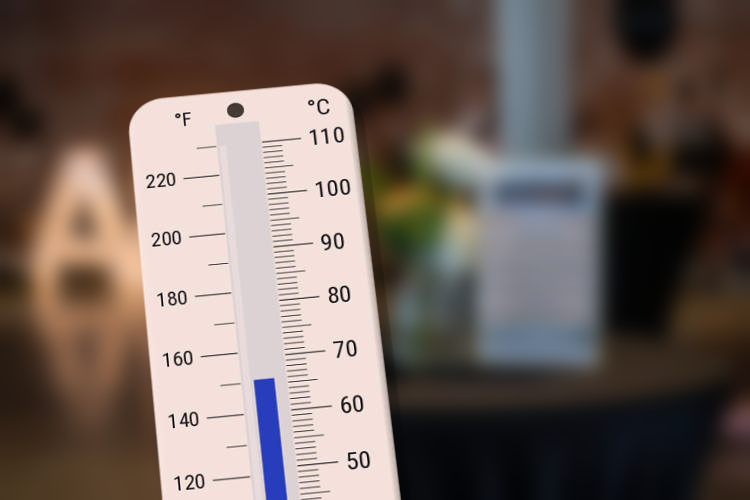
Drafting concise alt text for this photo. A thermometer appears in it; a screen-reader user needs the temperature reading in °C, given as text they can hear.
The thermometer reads 66 °C
